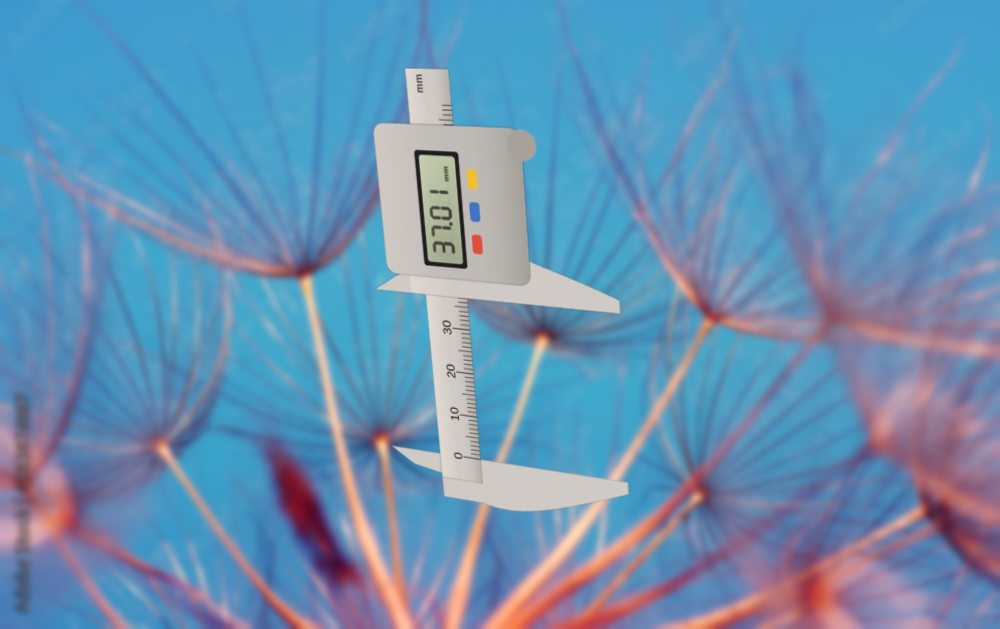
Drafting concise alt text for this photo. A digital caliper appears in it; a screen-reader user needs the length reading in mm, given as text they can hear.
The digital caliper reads 37.01 mm
